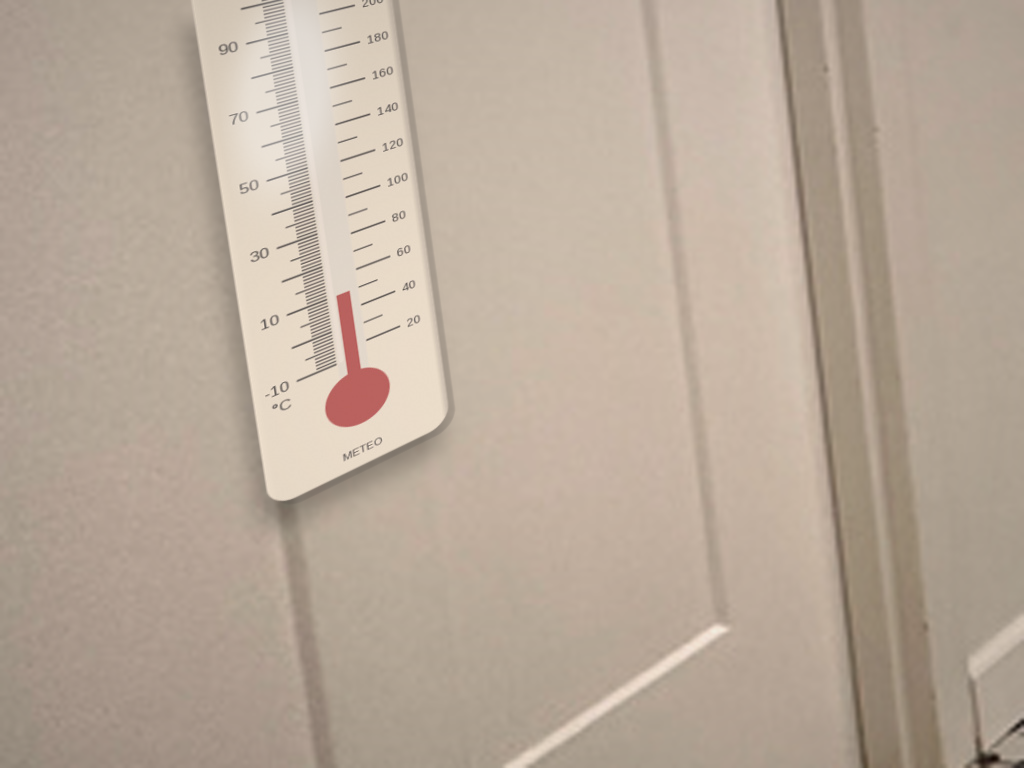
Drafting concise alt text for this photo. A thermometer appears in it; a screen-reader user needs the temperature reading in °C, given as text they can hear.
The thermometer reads 10 °C
